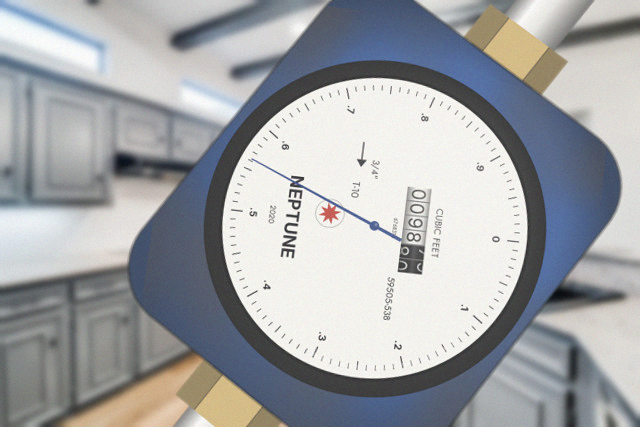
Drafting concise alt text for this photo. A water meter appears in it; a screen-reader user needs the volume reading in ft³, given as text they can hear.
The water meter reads 9879.56 ft³
